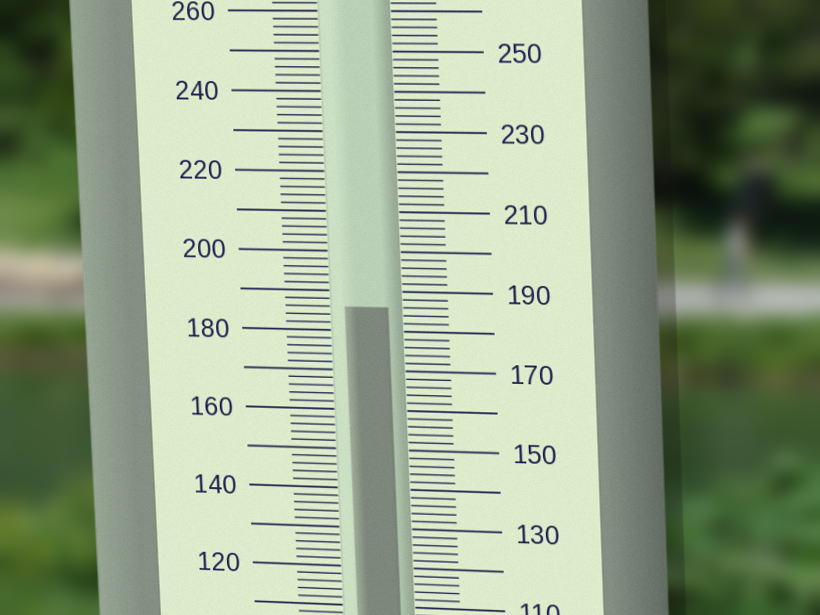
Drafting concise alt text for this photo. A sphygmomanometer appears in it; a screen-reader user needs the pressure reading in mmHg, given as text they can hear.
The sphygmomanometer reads 186 mmHg
